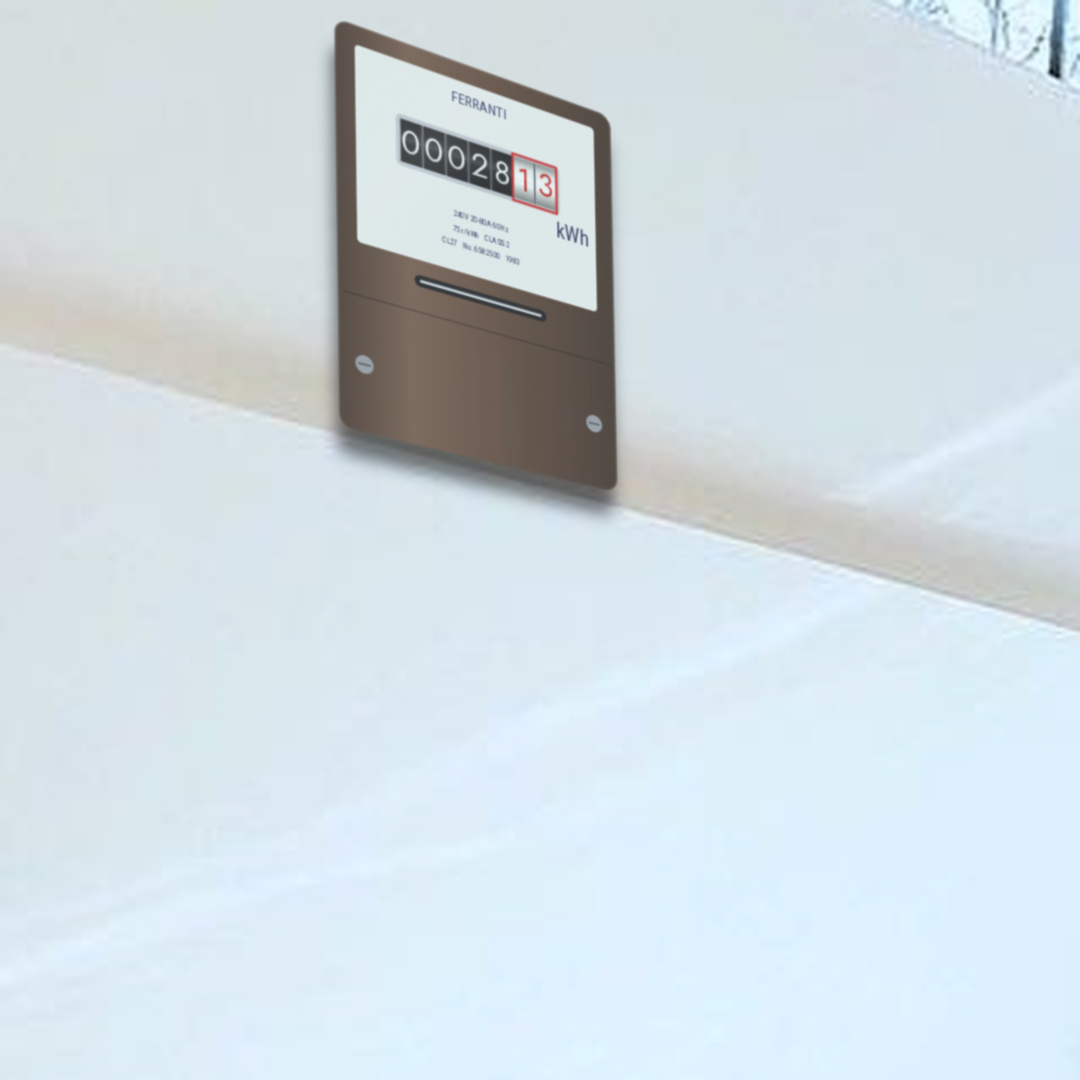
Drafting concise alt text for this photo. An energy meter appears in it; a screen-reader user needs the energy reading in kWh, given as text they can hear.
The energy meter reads 28.13 kWh
